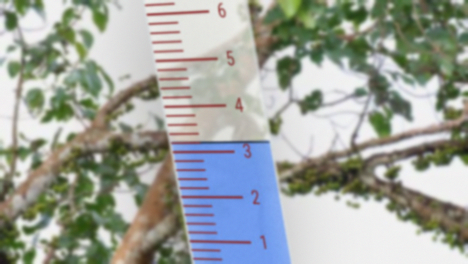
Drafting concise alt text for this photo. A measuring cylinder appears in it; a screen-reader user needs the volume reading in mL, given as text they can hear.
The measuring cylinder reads 3.2 mL
